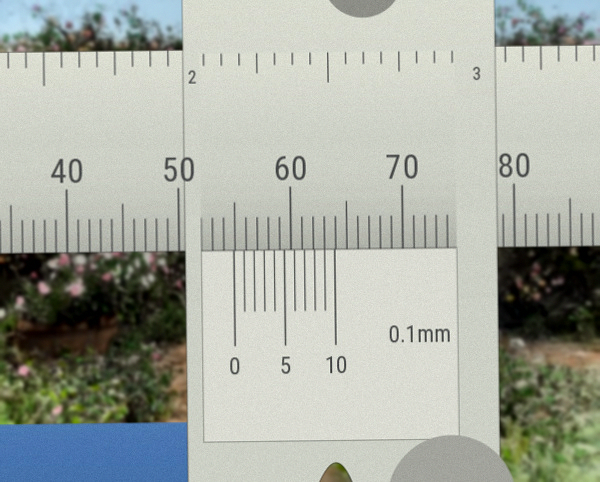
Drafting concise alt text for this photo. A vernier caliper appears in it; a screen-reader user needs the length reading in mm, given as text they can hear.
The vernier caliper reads 54.9 mm
